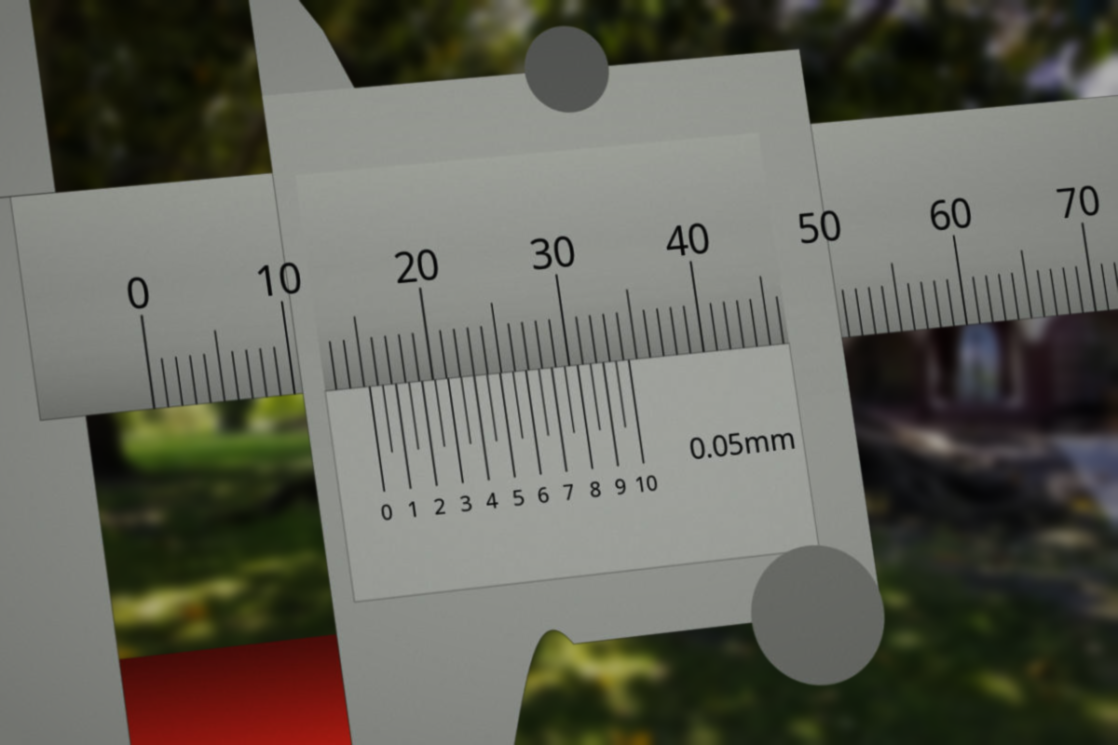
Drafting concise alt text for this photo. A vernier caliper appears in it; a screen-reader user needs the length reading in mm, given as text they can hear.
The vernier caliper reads 15.4 mm
